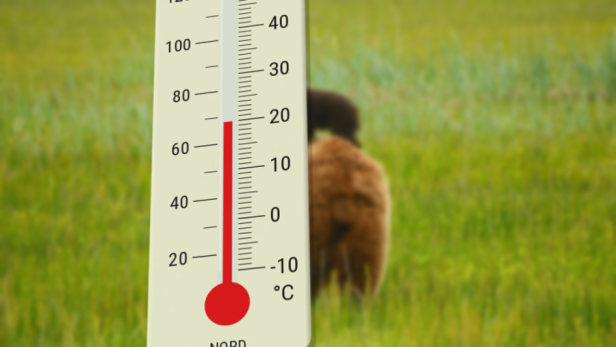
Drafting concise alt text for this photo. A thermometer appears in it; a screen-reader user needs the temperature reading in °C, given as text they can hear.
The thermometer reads 20 °C
